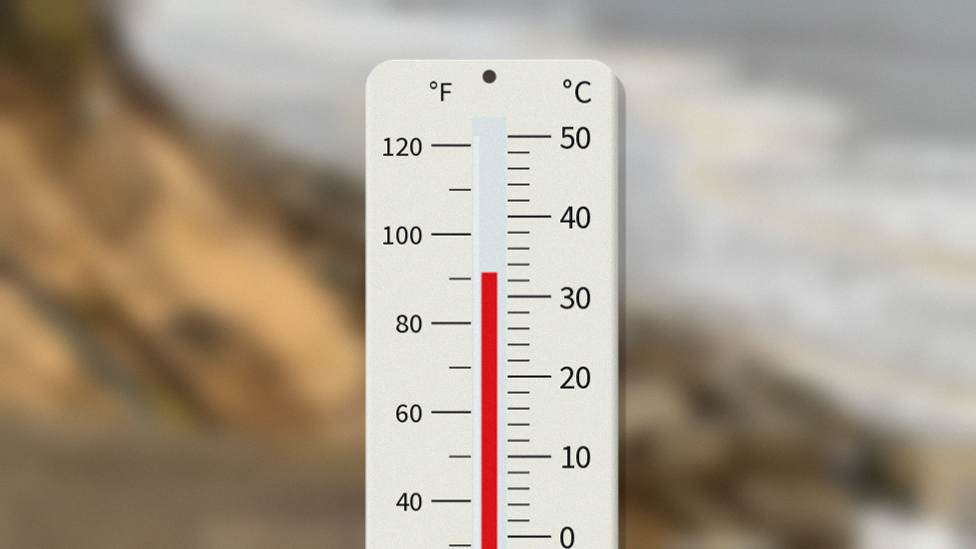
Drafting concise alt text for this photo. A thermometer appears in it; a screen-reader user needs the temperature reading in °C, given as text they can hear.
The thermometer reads 33 °C
